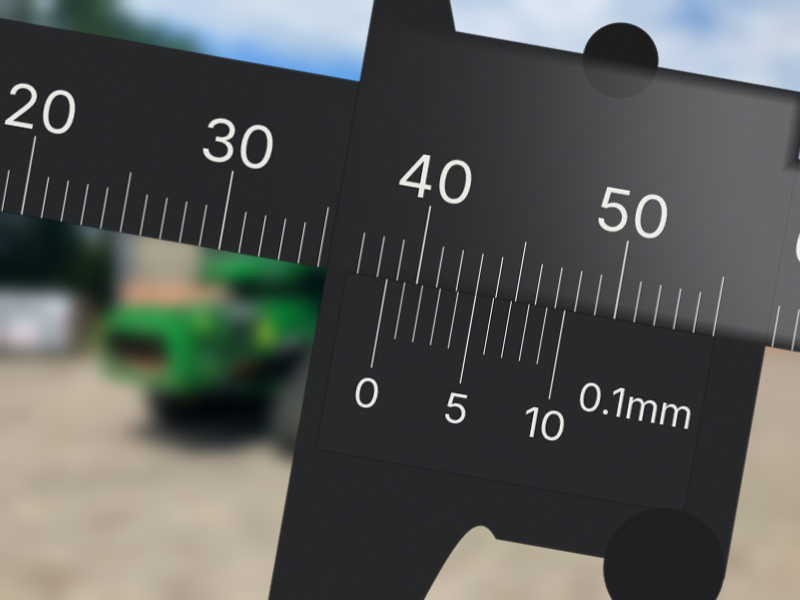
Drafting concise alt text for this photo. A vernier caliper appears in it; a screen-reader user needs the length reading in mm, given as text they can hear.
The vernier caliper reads 38.5 mm
